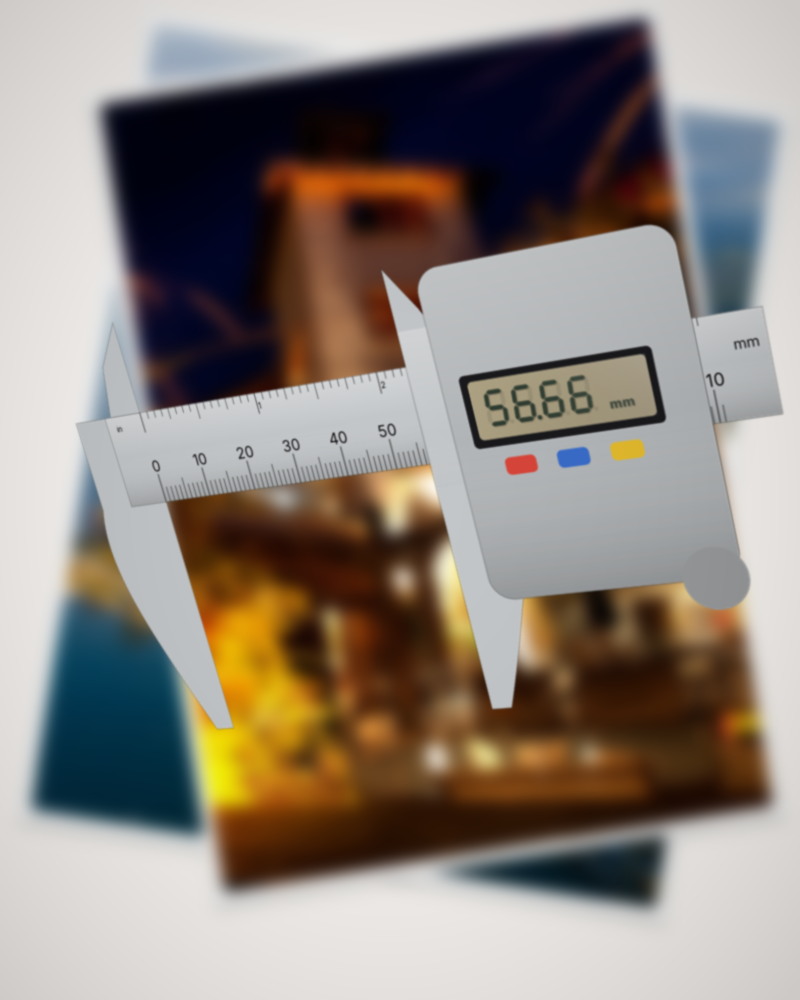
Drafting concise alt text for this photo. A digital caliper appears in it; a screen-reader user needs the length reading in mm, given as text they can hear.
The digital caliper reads 56.66 mm
